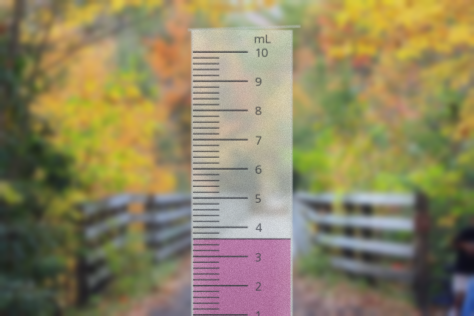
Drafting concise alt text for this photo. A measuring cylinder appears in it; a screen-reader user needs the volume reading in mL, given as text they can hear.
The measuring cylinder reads 3.6 mL
